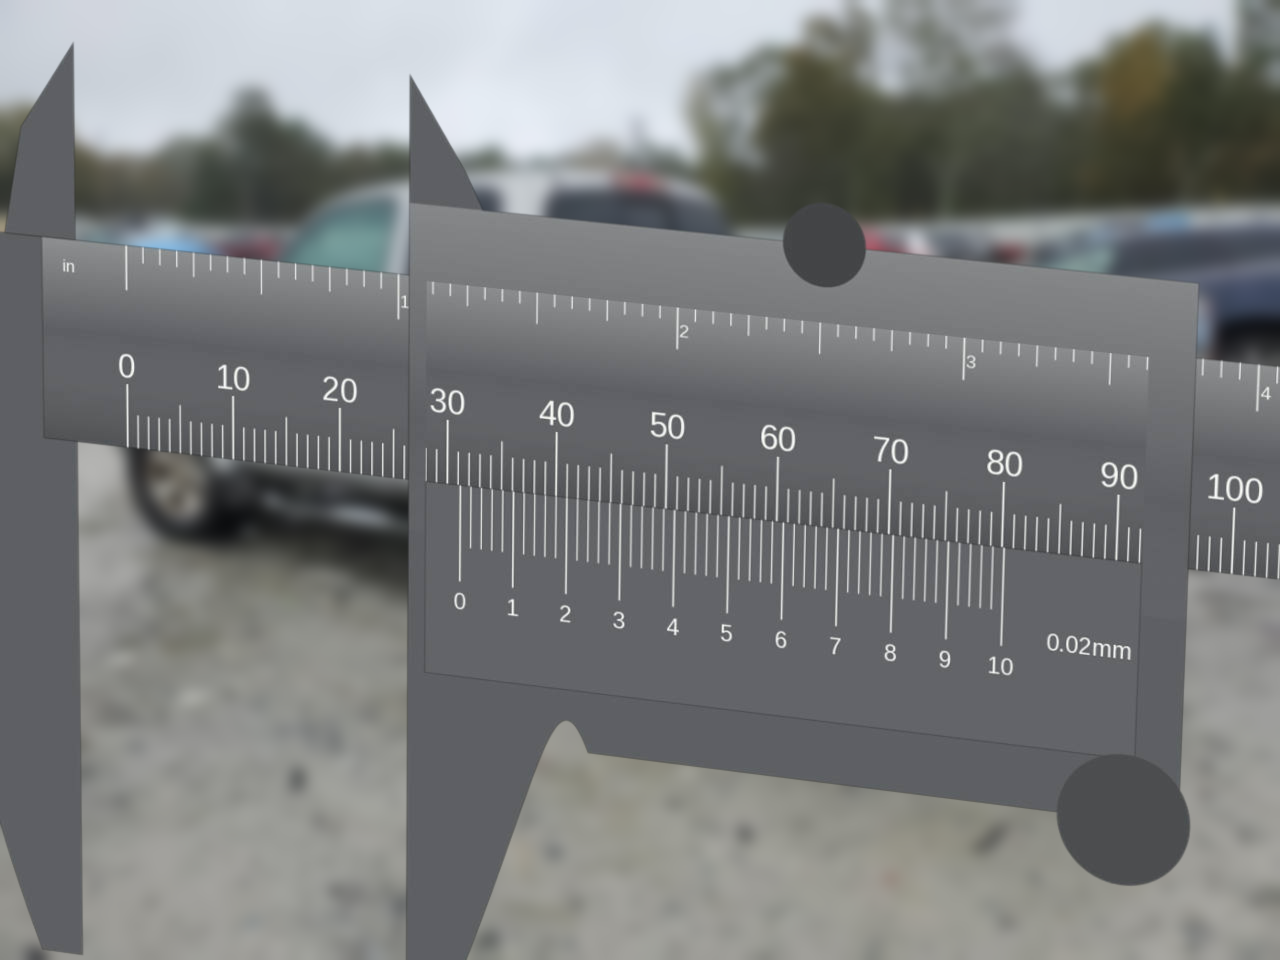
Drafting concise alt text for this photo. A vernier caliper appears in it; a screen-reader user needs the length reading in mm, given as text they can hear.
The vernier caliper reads 31.2 mm
